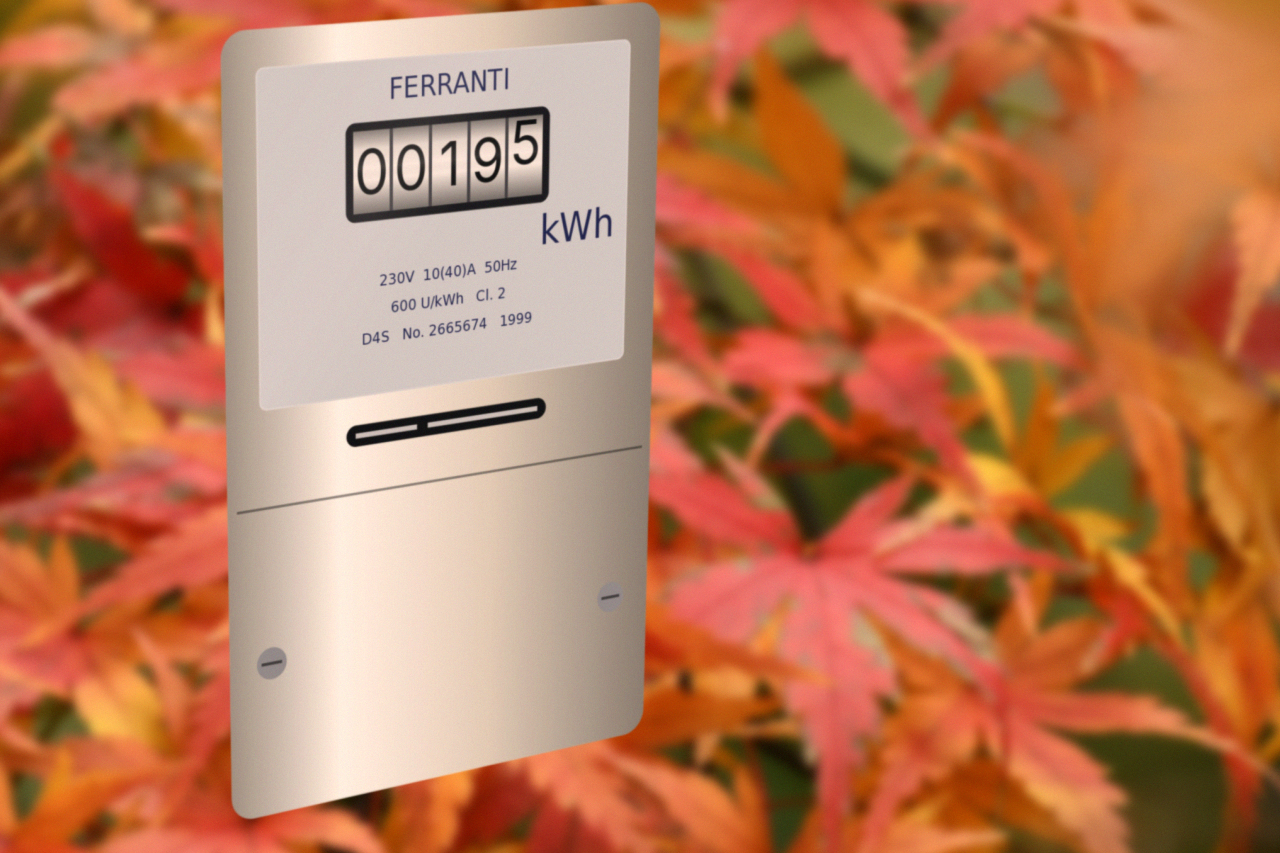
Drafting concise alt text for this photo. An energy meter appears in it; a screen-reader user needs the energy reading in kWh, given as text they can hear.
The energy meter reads 195 kWh
